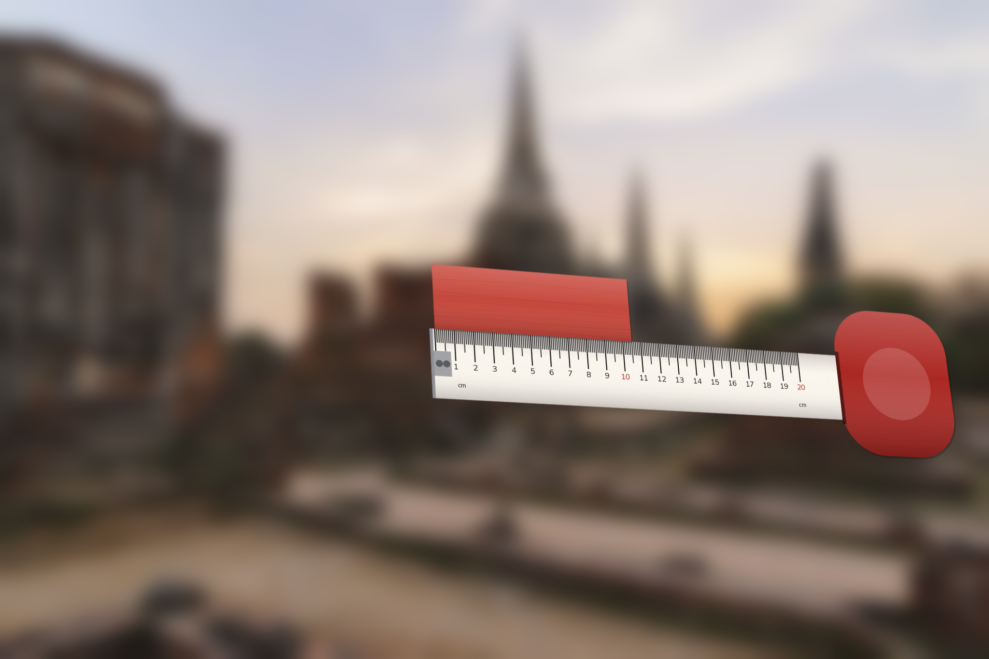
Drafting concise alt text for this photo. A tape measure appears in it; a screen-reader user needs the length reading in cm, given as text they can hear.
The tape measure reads 10.5 cm
